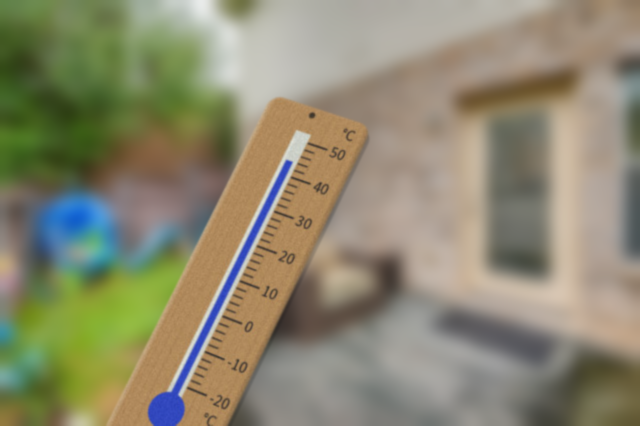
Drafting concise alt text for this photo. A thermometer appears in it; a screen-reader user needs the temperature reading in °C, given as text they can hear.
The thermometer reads 44 °C
